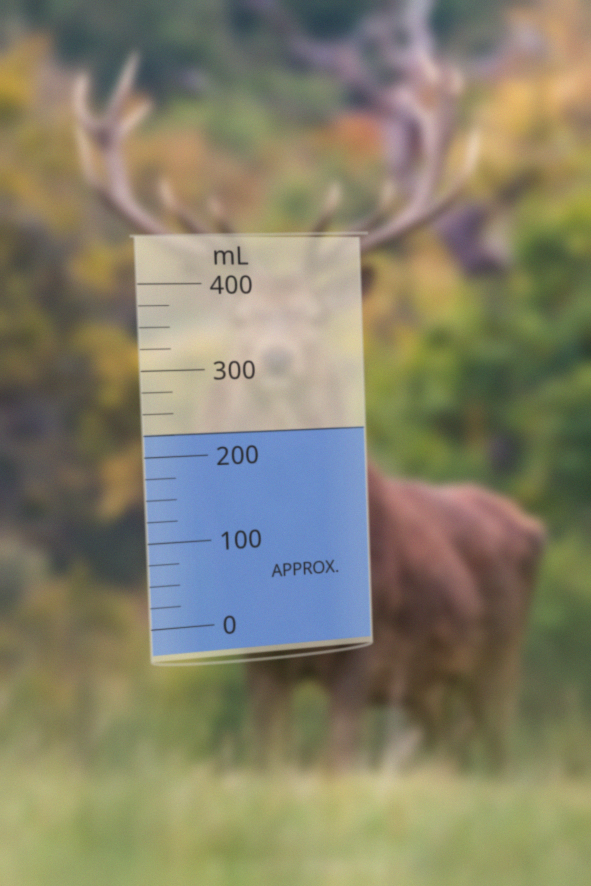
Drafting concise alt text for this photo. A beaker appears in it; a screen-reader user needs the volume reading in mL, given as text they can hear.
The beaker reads 225 mL
